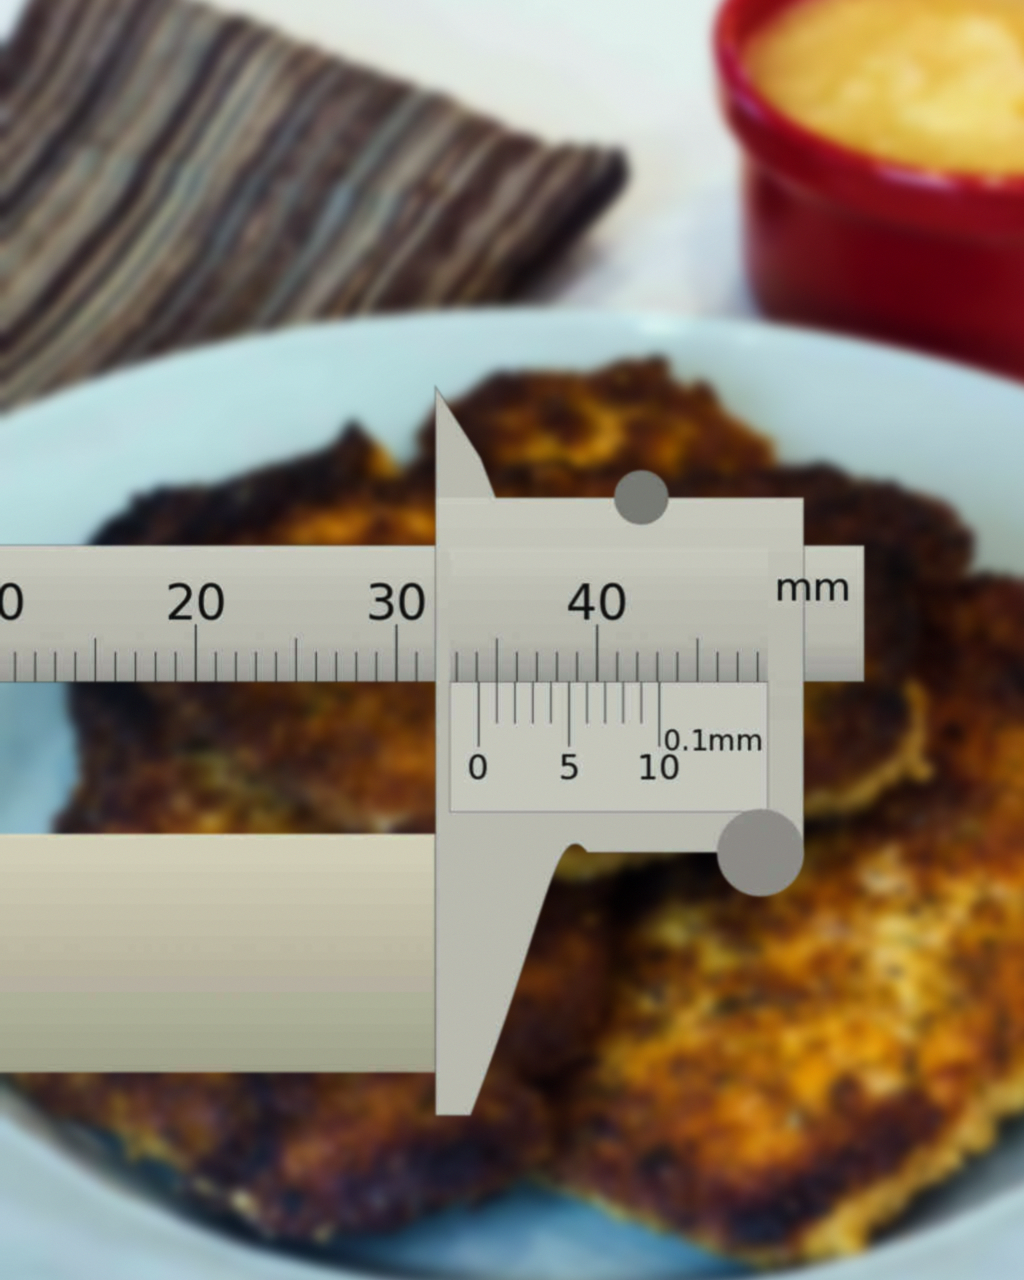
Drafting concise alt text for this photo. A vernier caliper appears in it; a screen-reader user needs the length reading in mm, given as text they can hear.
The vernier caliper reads 34.1 mm
